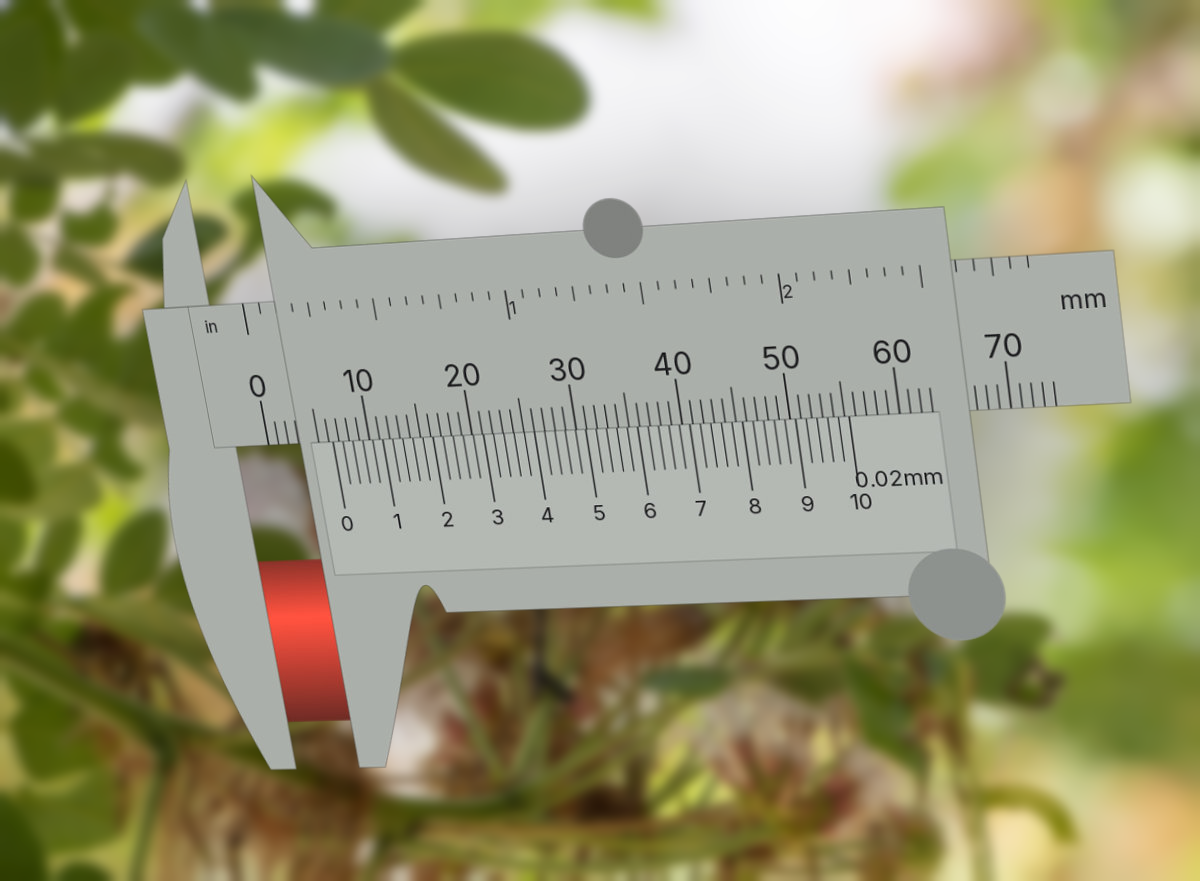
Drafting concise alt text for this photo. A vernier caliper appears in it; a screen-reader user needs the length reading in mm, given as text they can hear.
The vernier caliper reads 6.4 mm
